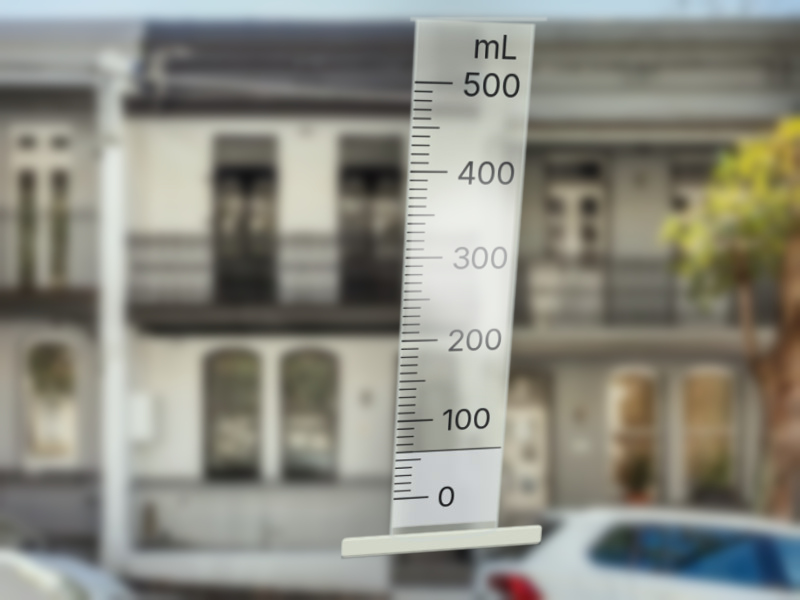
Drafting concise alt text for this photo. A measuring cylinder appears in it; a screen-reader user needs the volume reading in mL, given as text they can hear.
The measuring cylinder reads 60 mL
